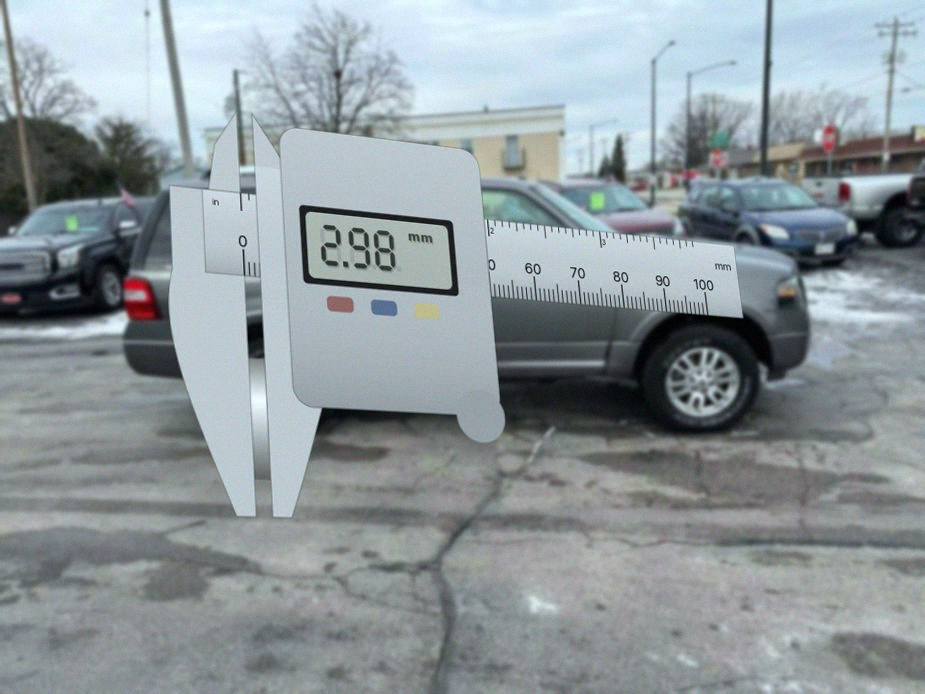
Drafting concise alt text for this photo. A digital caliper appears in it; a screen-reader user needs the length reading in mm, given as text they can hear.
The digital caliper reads 2.98 mm
